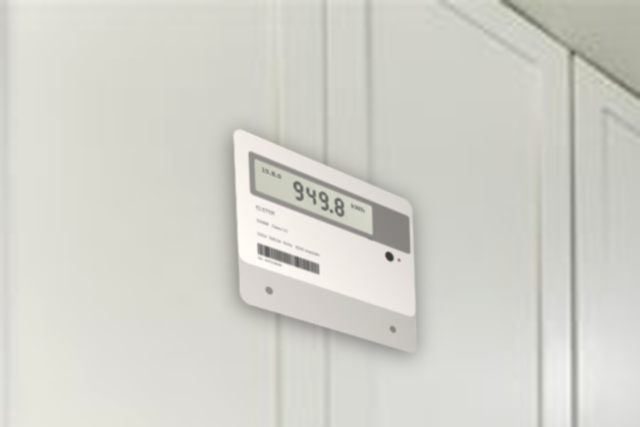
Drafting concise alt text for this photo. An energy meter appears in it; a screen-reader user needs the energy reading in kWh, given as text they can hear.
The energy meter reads 949.8 kWh
